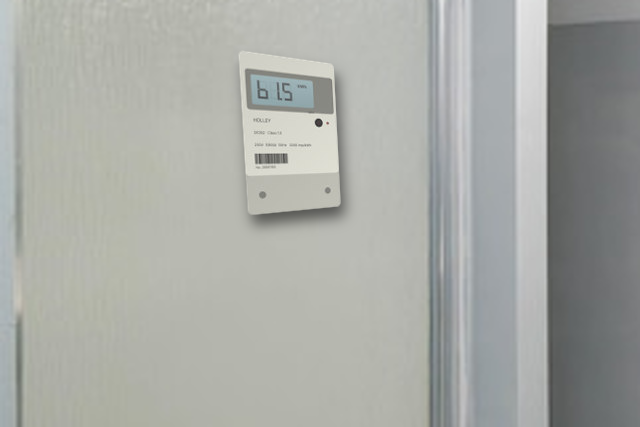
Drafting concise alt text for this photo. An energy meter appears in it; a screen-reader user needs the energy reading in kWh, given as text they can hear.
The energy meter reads 61.5 kWh
